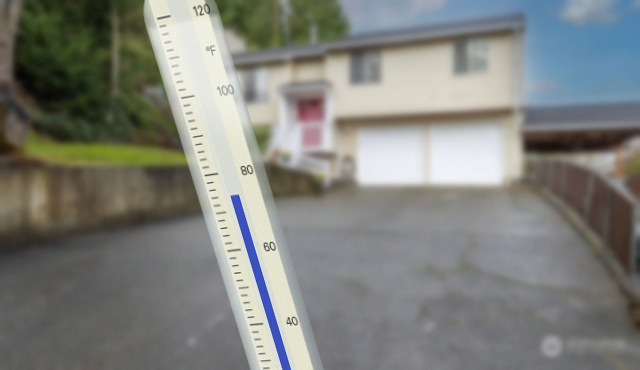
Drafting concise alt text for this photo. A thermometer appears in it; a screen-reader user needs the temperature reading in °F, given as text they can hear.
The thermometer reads 74 °F
